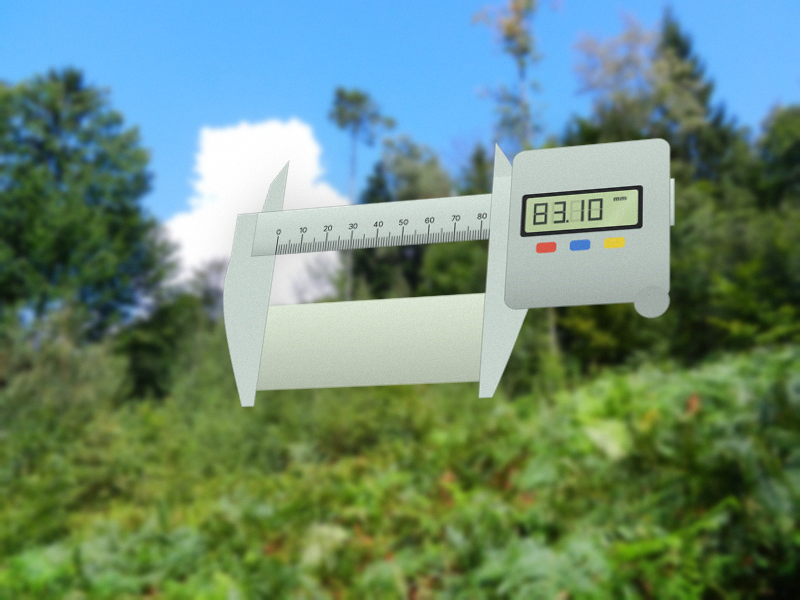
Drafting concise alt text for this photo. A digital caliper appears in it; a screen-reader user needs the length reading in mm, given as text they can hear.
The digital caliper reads 83.10 mm
